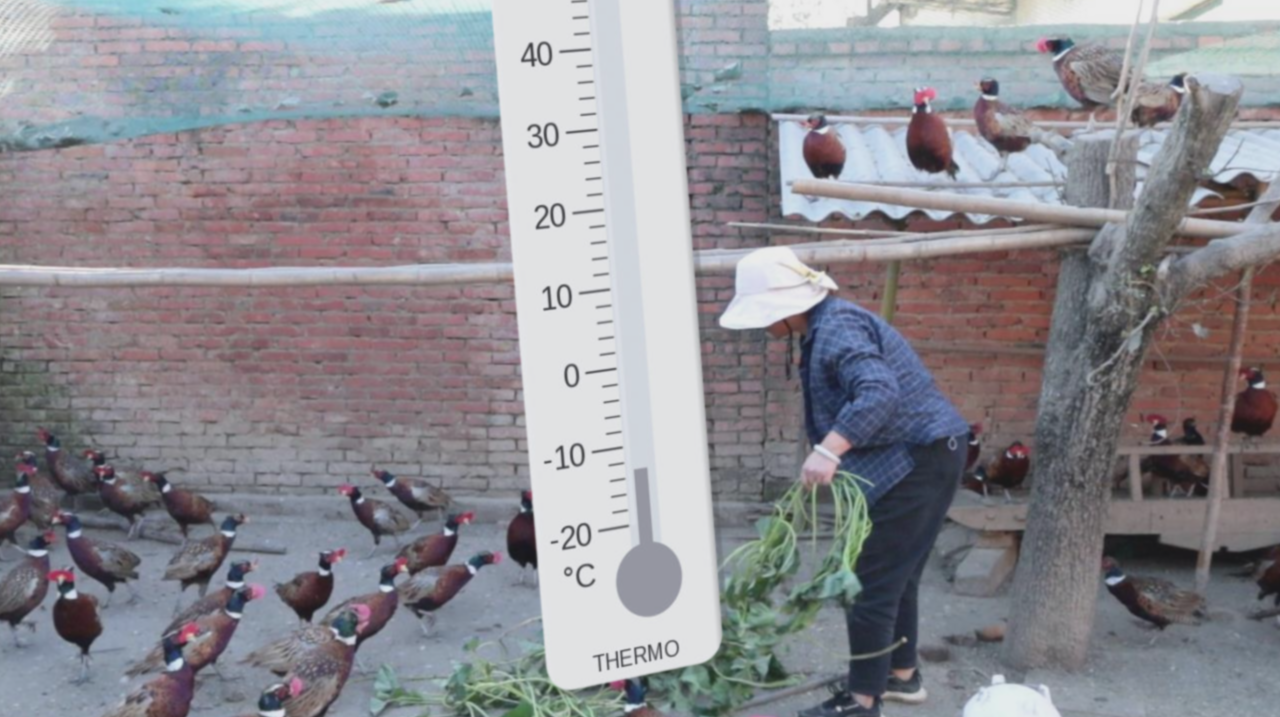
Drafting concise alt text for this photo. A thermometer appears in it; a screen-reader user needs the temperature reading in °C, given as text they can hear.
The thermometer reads -13 °C
